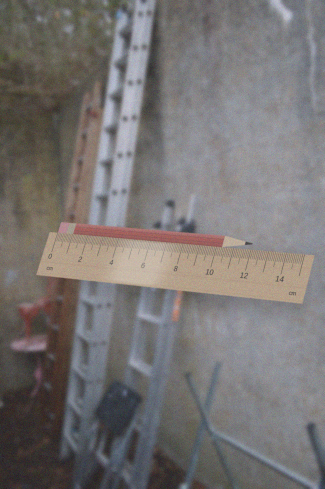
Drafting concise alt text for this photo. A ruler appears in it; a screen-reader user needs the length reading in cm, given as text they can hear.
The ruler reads 12 cm
